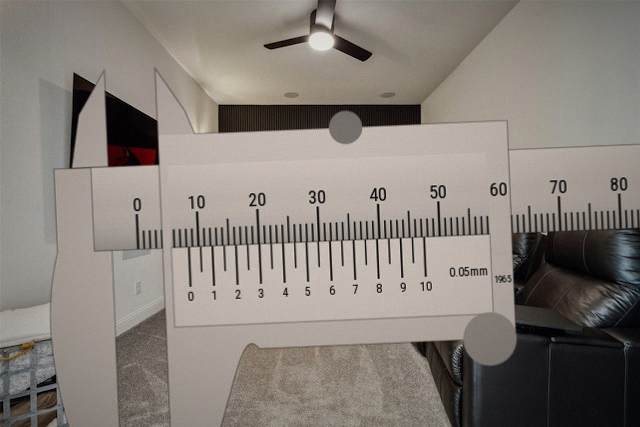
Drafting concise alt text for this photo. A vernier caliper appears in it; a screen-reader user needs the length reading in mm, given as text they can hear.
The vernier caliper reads 8.4 mm
